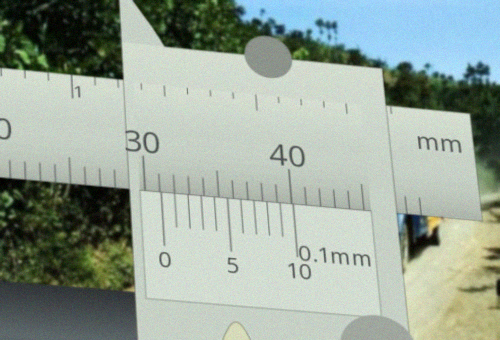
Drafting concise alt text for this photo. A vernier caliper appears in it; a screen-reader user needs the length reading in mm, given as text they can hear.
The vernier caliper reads 31.1 mm
